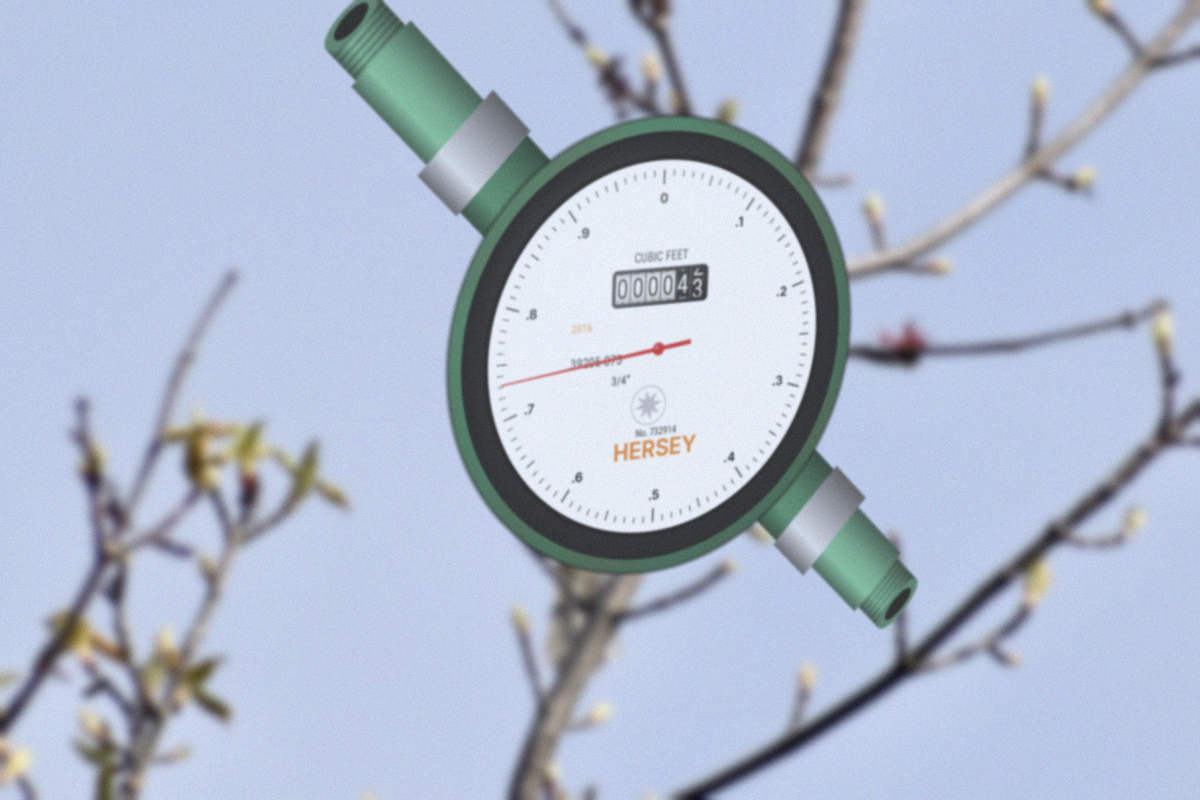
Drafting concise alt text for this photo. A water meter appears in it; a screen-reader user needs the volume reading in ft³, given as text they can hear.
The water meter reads 42.73 ft³
